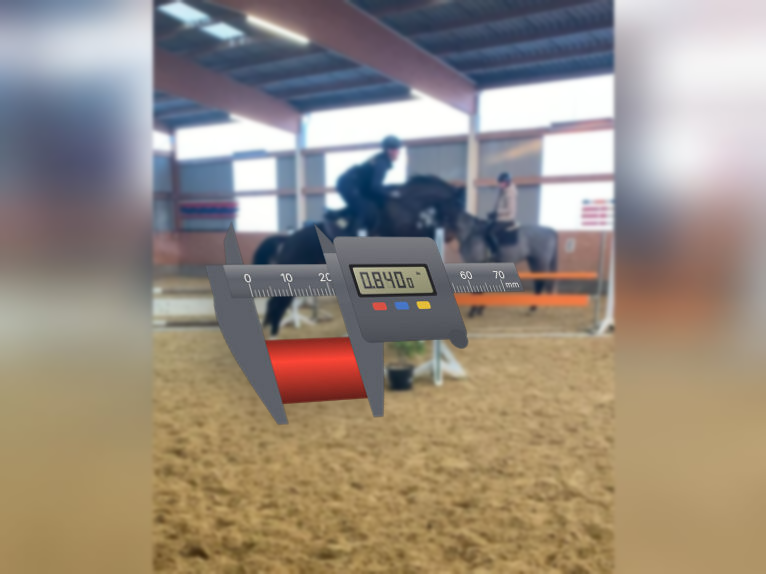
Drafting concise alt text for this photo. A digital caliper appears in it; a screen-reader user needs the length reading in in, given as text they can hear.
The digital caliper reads 0.8400 in
